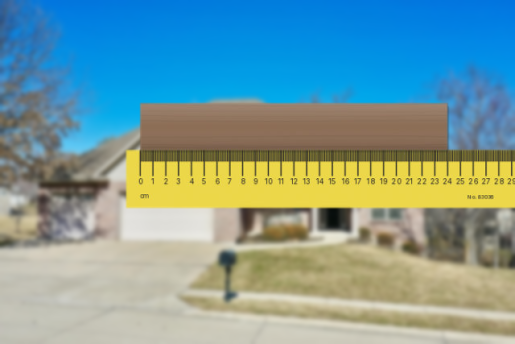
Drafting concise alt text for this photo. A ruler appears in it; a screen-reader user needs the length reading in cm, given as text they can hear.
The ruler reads 24 cm
